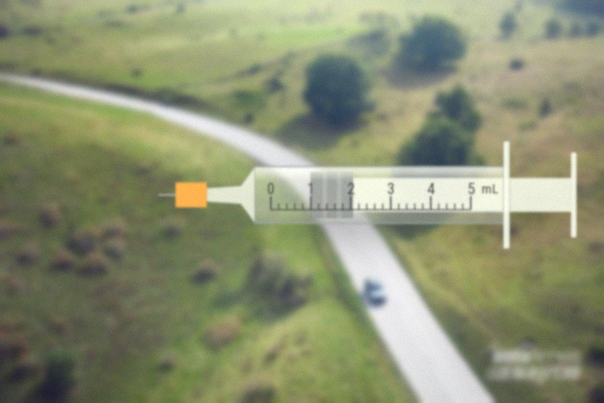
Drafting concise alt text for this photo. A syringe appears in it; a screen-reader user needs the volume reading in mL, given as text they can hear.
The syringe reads 1 mL
